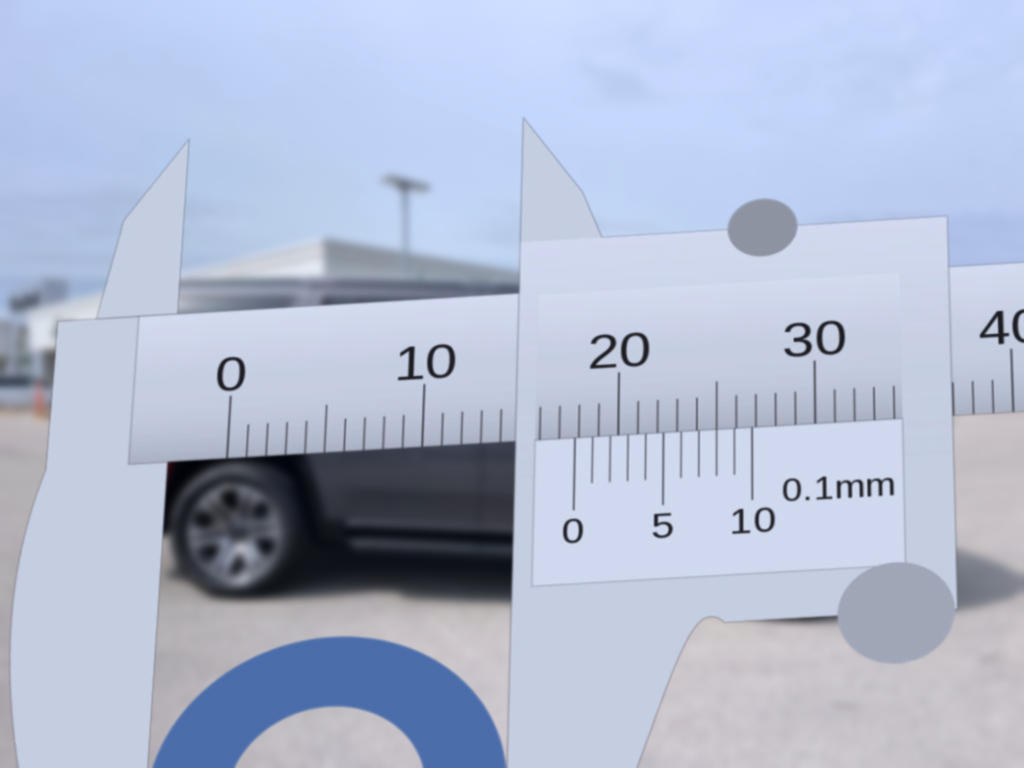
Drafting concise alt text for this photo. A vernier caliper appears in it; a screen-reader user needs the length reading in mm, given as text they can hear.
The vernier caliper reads 17.8 mm
